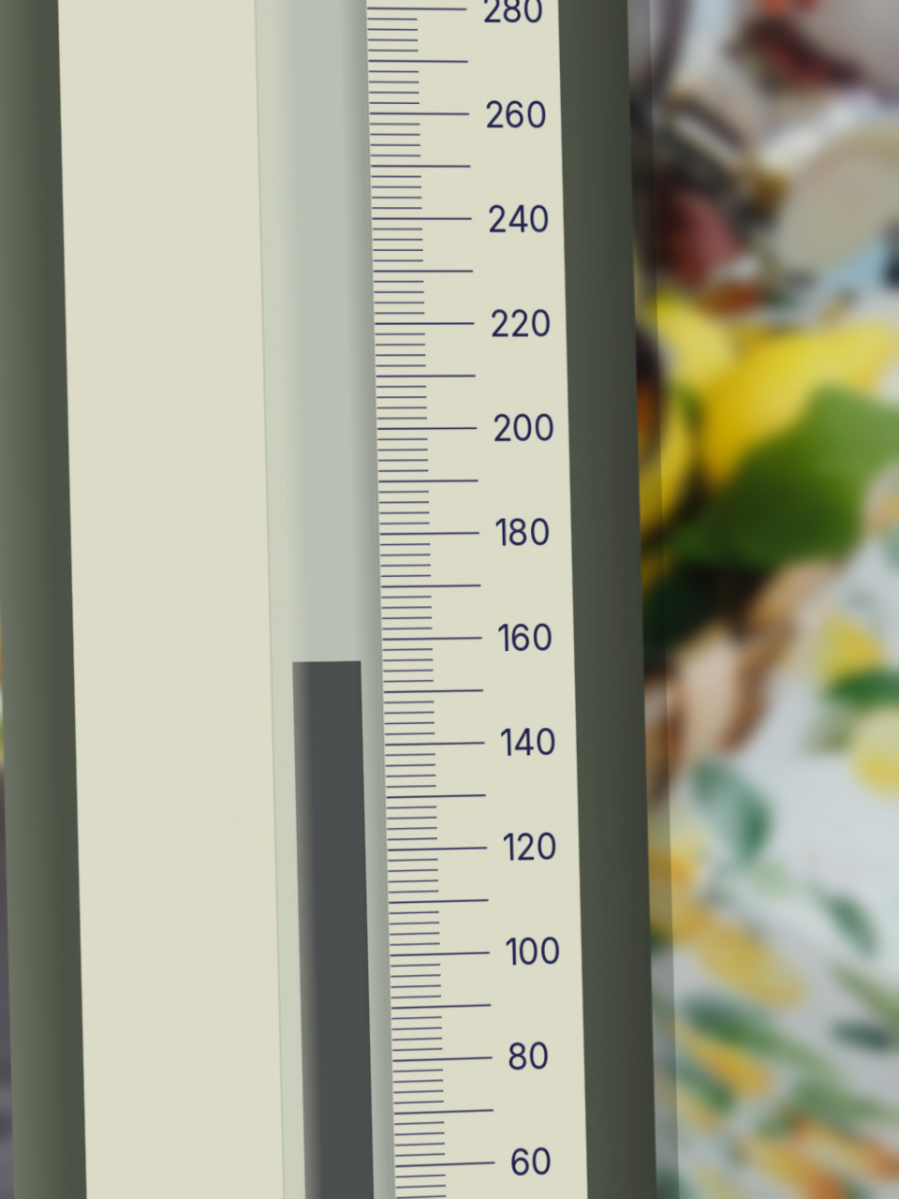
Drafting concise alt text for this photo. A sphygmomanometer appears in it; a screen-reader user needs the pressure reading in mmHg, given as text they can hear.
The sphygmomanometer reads 156 mmHg
